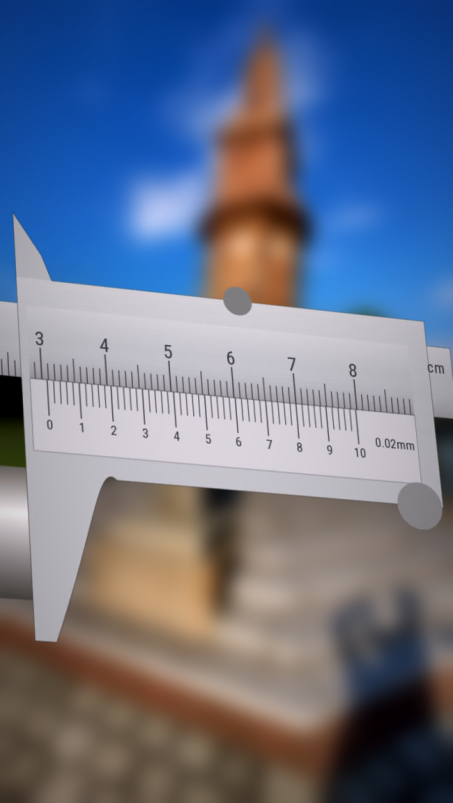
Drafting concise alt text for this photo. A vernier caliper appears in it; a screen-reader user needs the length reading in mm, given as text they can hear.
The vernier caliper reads 30.8 mm
